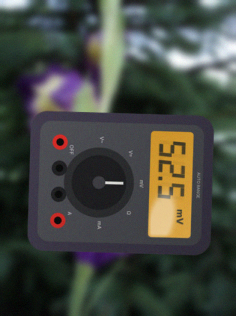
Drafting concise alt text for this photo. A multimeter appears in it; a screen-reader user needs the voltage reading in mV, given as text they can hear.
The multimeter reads 52.5 mV
